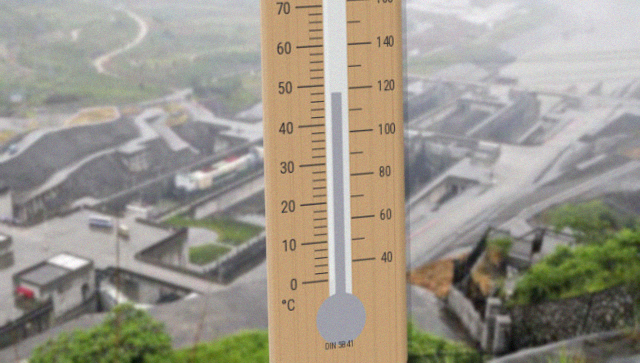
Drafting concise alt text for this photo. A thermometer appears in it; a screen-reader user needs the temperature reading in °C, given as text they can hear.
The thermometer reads 48 °C
